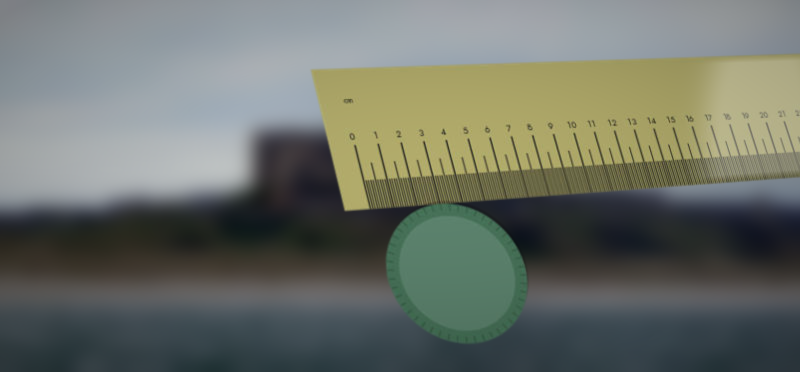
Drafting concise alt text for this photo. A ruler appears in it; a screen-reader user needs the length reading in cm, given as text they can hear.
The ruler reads 6 cm
